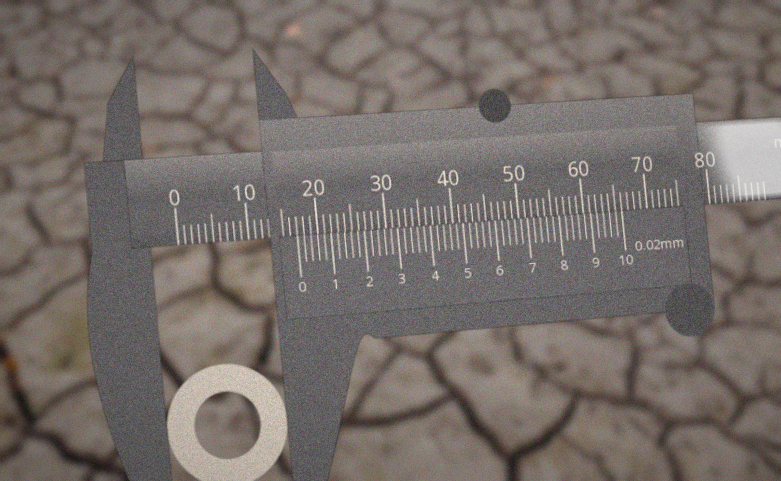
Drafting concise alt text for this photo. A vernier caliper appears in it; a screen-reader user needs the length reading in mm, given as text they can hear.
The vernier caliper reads 17.0 mm
